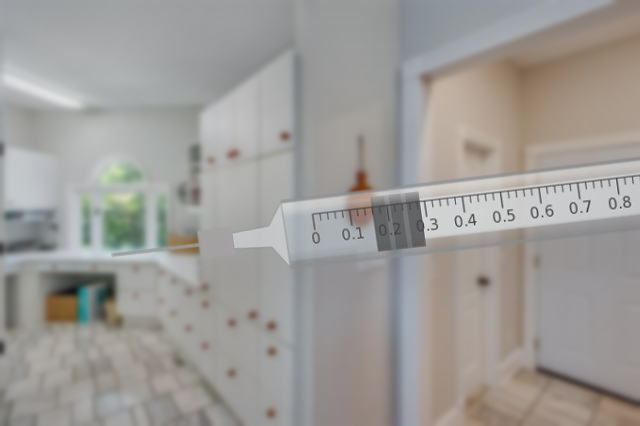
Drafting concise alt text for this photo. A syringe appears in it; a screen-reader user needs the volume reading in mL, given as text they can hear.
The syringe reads 0.16 mL
